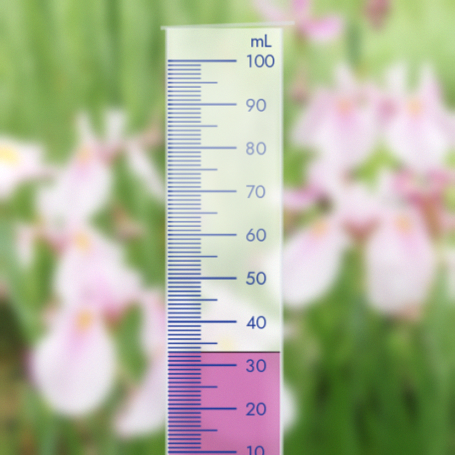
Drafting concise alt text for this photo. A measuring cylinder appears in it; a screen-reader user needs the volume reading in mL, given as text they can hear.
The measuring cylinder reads 33 mL
